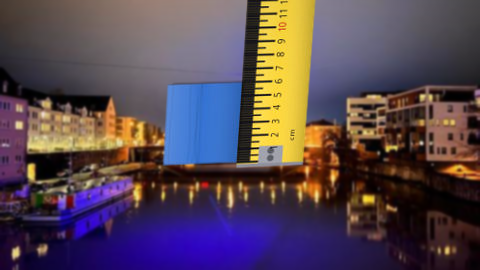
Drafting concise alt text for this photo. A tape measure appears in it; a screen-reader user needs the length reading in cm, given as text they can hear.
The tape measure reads 6 cm
